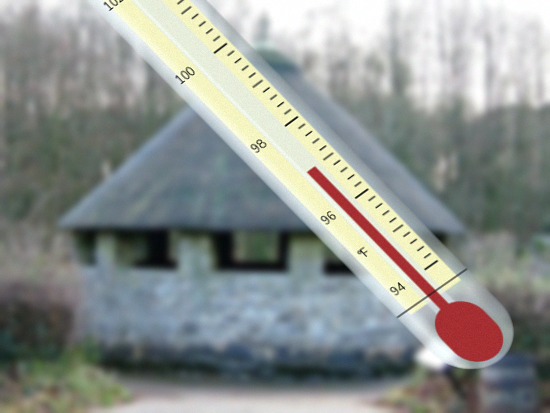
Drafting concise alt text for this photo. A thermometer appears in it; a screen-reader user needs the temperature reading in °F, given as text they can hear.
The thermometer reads 97 °F
